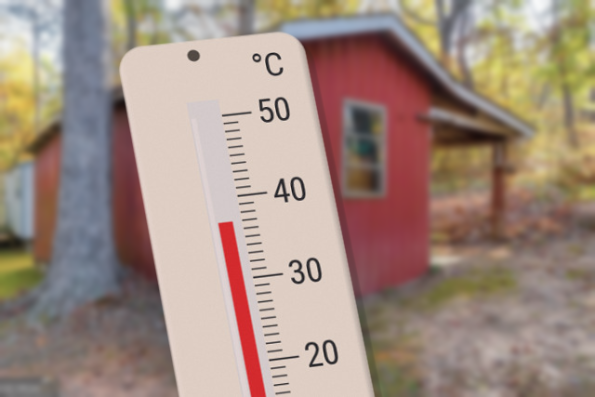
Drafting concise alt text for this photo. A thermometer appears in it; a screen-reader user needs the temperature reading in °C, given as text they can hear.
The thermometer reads 37 °C
